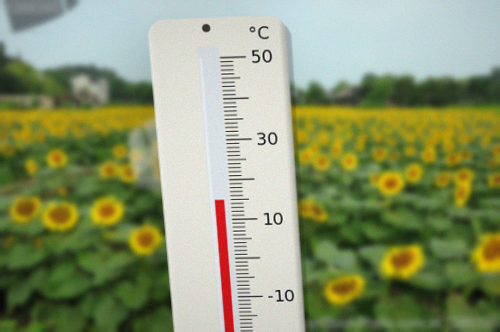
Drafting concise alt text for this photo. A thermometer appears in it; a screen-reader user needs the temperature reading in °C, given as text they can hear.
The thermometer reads 15 °C
